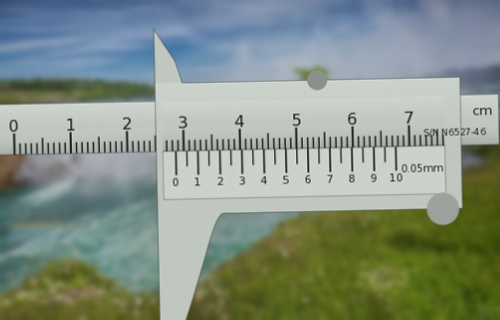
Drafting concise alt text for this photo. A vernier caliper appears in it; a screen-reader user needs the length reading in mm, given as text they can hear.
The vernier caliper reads 28.6 mm
